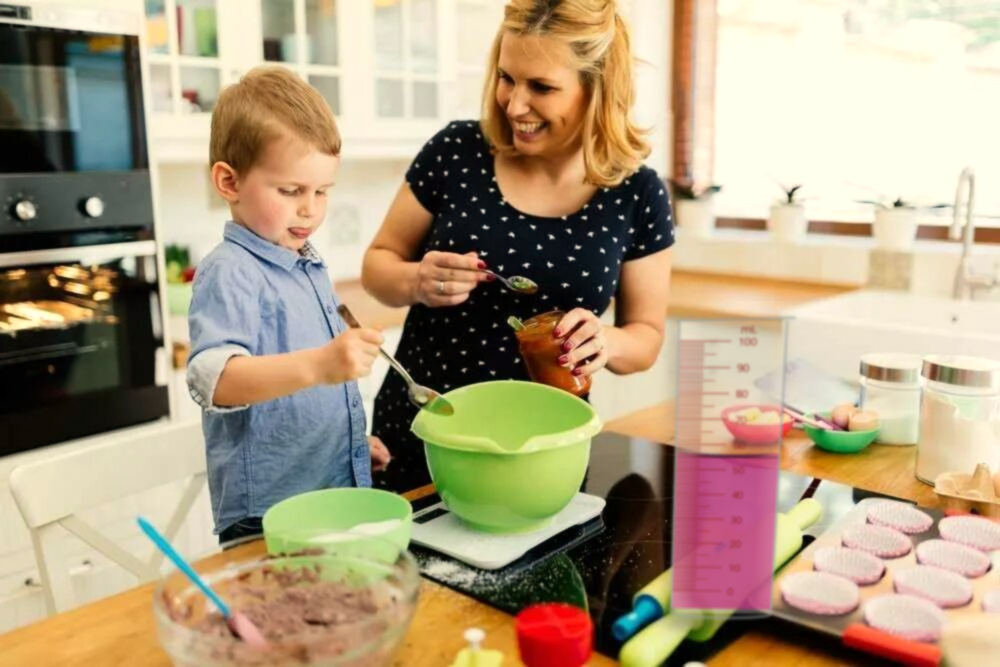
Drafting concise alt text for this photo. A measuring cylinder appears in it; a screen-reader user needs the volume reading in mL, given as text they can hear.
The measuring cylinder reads 55 mL
